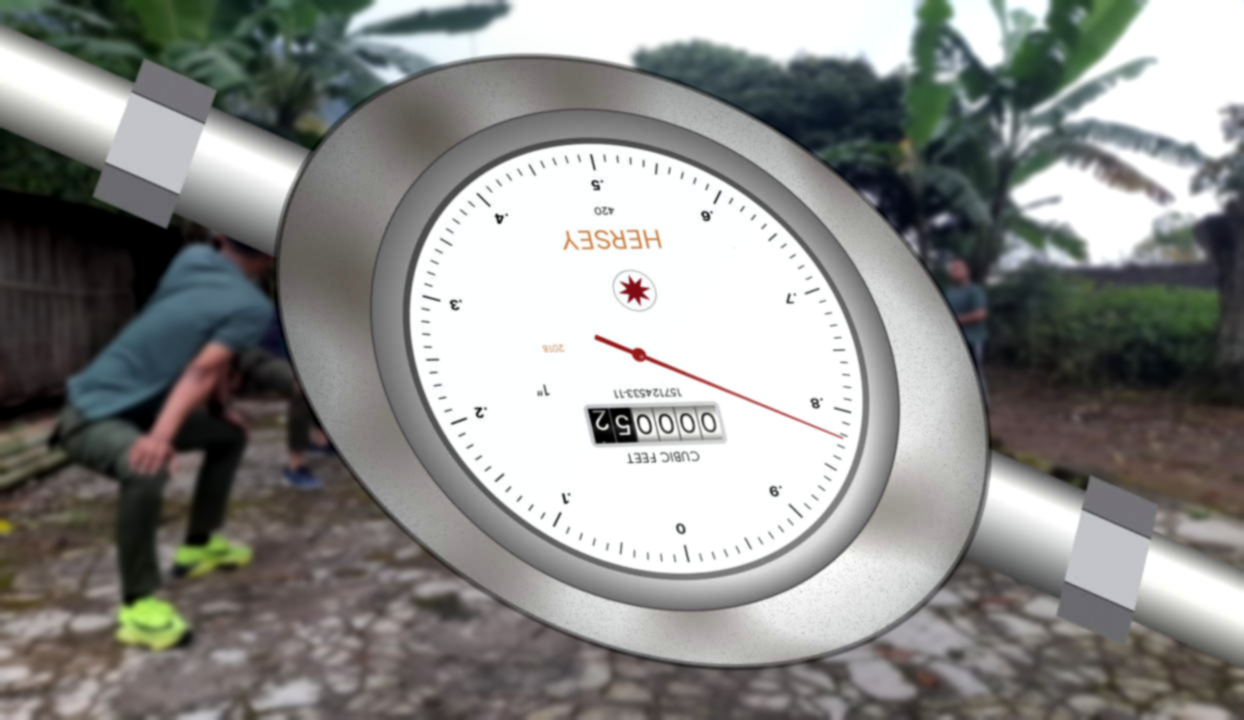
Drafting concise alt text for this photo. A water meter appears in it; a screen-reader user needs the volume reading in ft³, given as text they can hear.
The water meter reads 51.82 ft³
